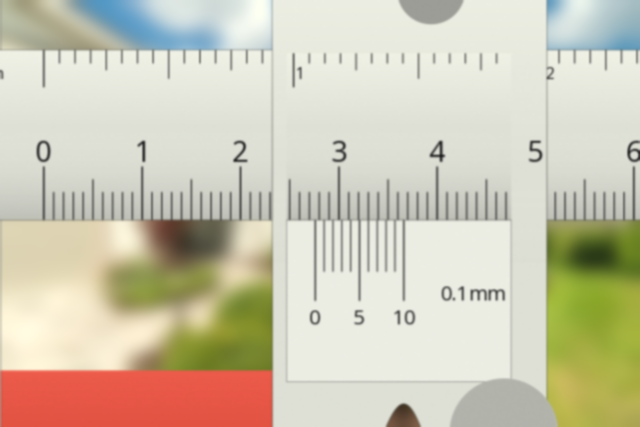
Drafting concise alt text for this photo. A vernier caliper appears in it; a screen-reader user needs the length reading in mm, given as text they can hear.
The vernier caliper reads 27.6 mm
